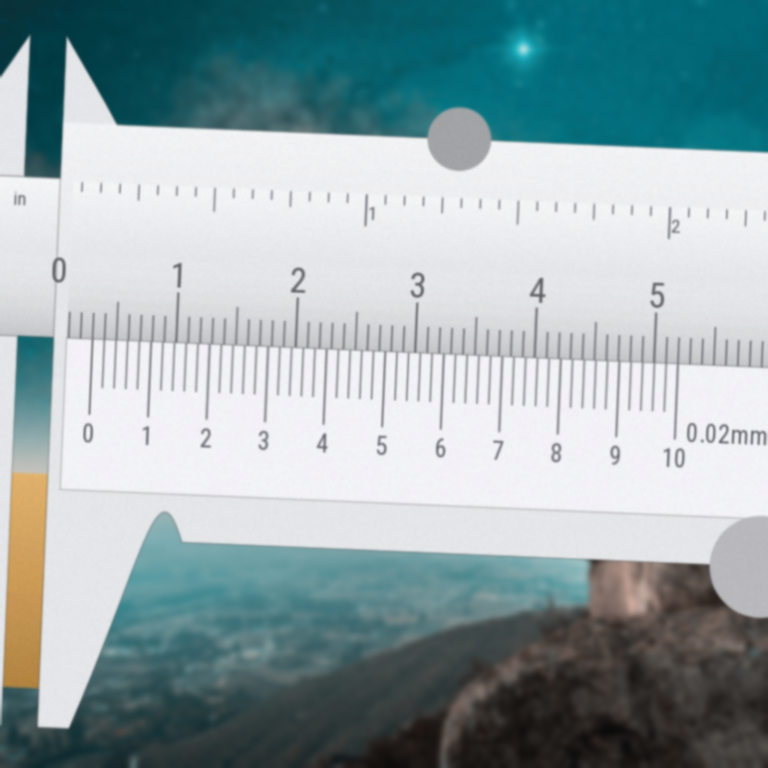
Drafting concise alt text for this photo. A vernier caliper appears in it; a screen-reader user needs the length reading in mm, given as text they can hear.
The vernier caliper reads 3.0 mm
